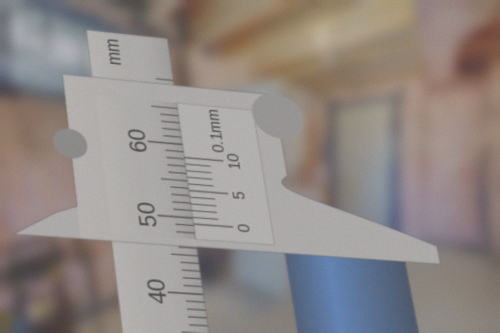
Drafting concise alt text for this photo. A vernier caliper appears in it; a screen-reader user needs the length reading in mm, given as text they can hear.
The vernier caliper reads 49.2 mm
